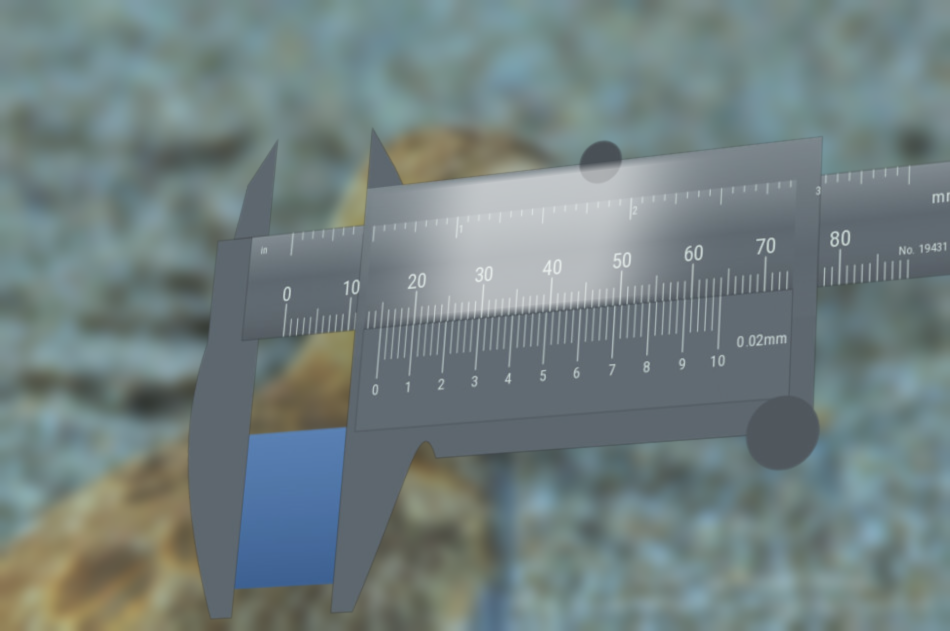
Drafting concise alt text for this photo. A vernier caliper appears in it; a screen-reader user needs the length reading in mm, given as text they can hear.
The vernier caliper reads 15.0 mm
